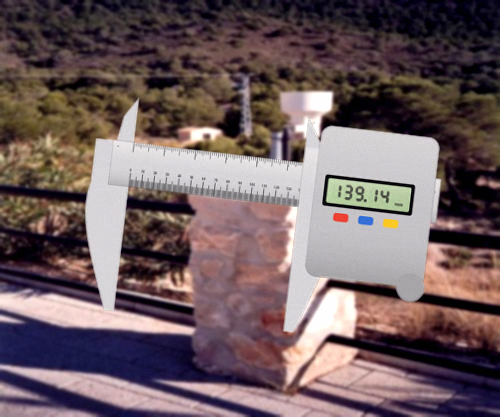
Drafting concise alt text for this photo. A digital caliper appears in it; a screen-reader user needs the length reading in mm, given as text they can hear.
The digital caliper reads 139.14 mm
